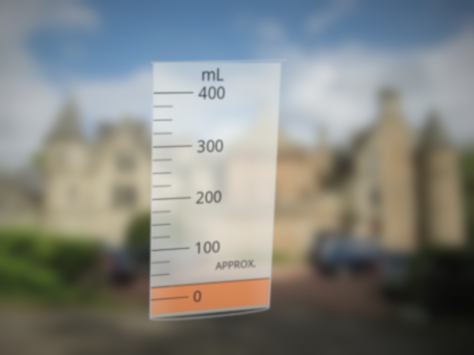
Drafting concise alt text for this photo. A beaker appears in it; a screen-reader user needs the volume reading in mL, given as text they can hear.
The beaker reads 25 mL
